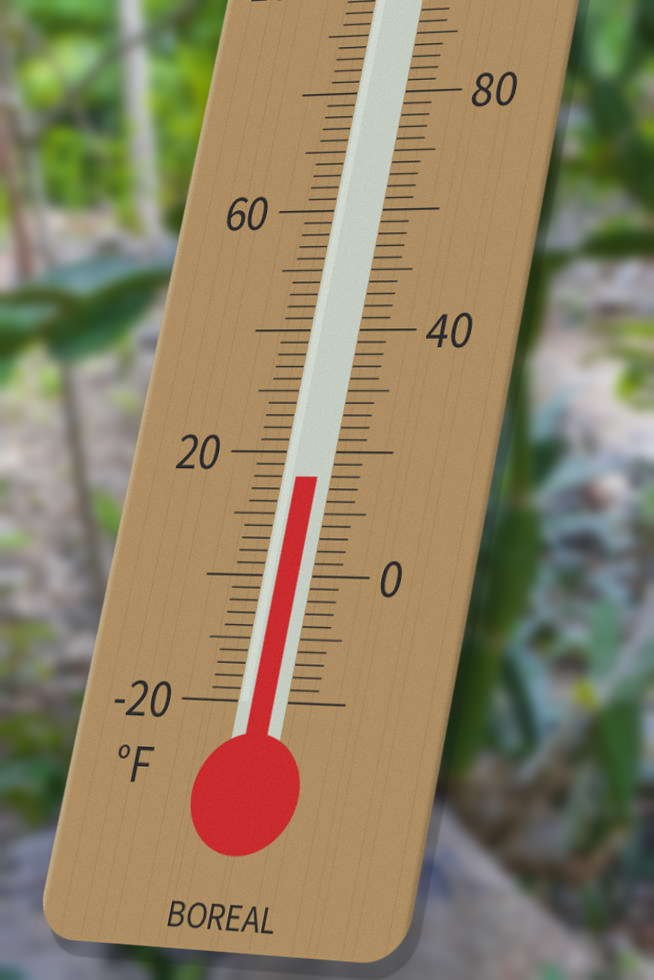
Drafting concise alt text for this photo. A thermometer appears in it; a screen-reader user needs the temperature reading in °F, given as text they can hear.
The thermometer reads 16 °F
